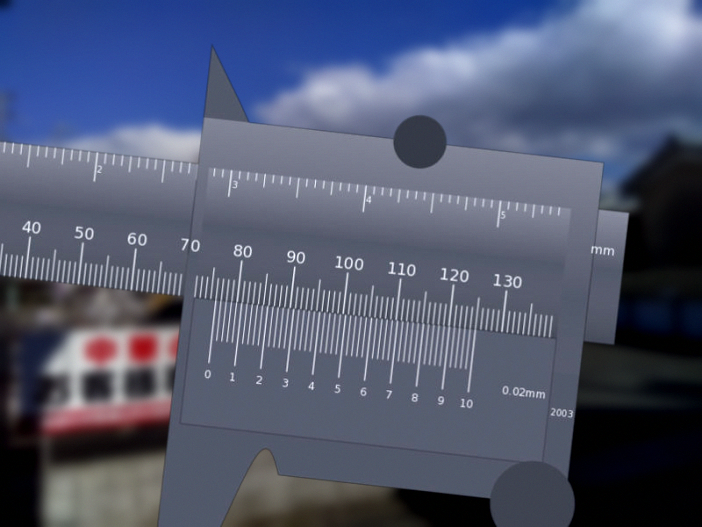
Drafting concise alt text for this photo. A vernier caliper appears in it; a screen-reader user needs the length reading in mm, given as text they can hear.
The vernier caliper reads 76.0 mm
